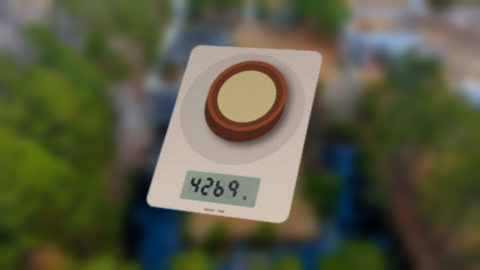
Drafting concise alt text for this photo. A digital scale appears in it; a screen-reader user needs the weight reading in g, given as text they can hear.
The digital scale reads 4269 g
